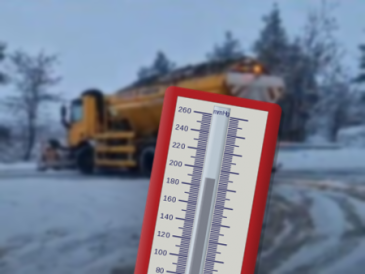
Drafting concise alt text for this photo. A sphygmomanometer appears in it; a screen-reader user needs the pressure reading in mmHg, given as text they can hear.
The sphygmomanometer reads 190 mmHg
